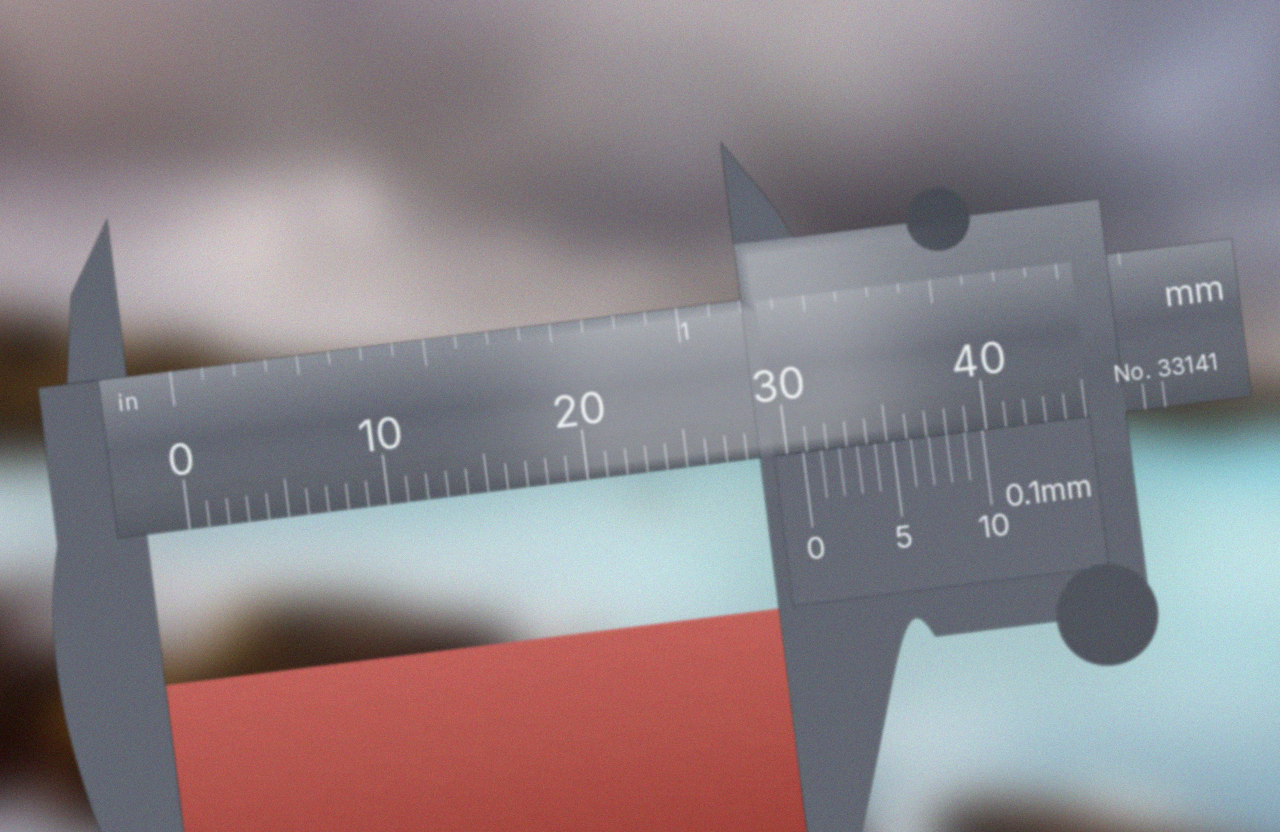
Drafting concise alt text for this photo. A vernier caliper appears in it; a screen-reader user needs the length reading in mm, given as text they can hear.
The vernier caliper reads 30.8 mm
